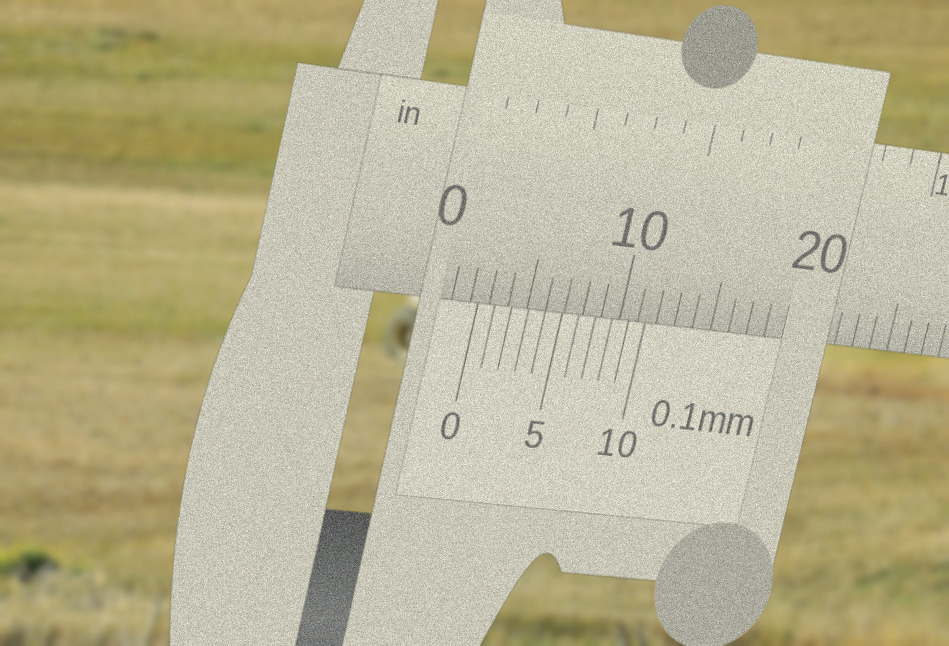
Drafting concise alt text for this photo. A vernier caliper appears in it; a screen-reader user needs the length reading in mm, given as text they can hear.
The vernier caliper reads 2.4 mm
